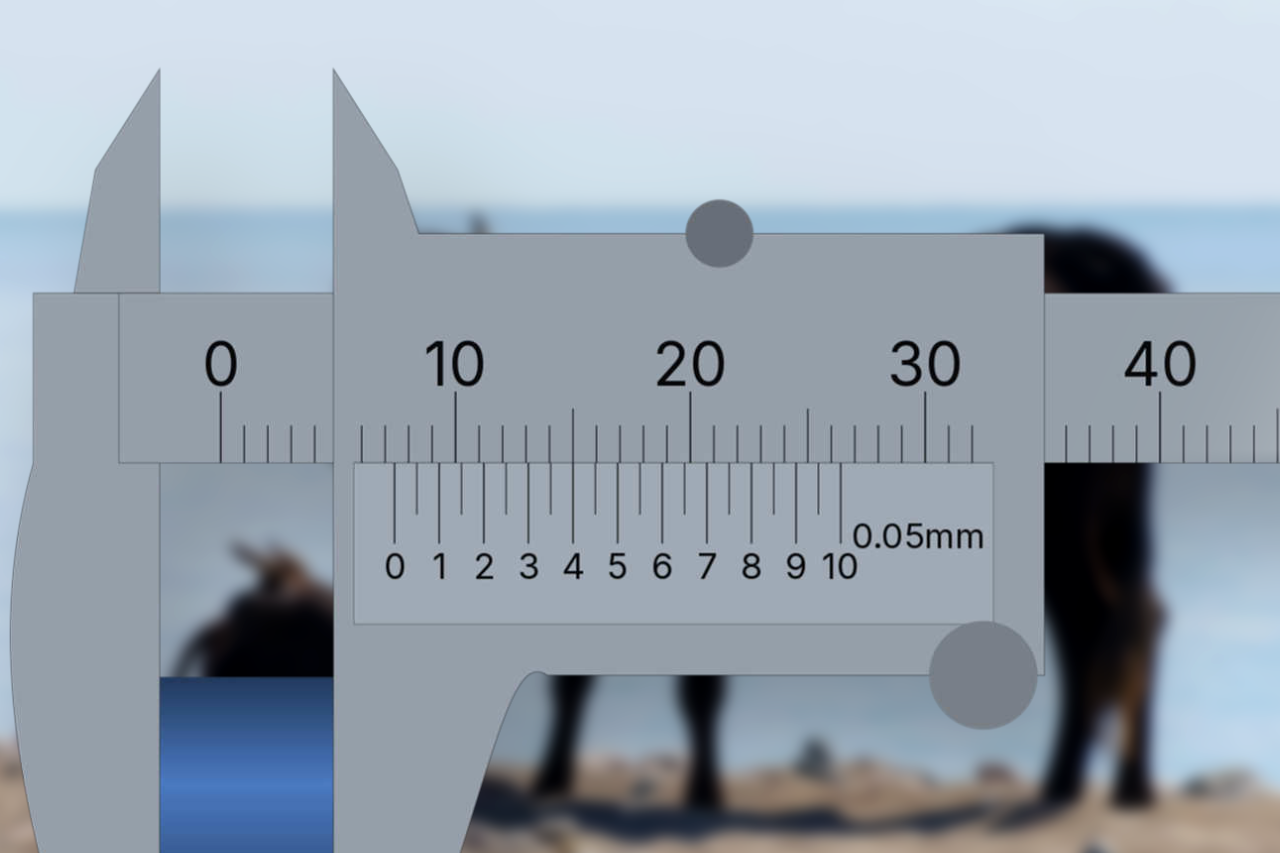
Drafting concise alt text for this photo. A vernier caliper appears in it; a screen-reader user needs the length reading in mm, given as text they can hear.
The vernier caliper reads 7.40 mm
